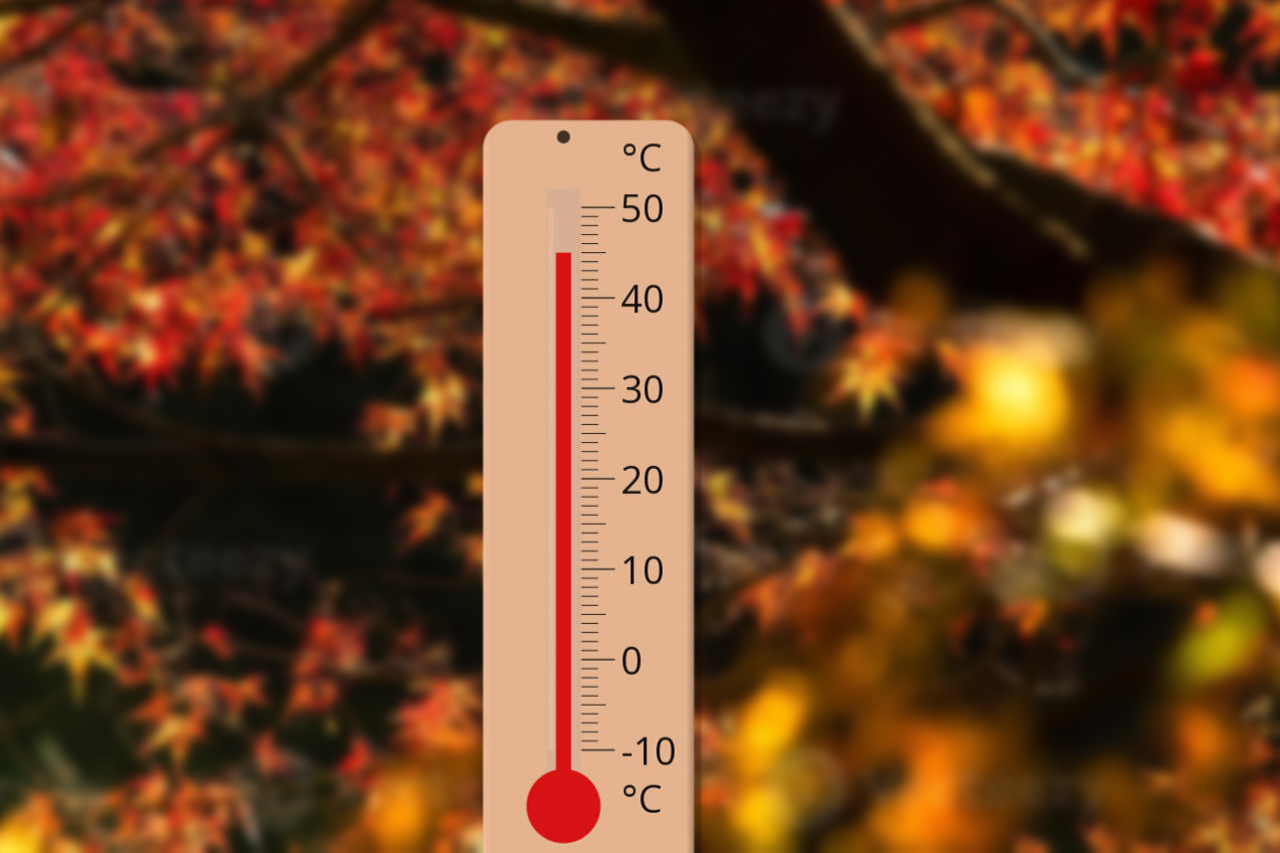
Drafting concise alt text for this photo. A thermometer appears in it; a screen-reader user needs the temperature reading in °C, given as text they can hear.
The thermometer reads 45 °C
